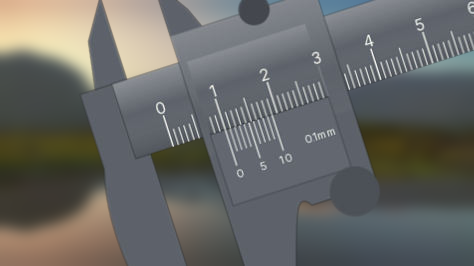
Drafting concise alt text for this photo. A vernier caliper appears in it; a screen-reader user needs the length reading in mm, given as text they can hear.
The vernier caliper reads 10.0 mm
